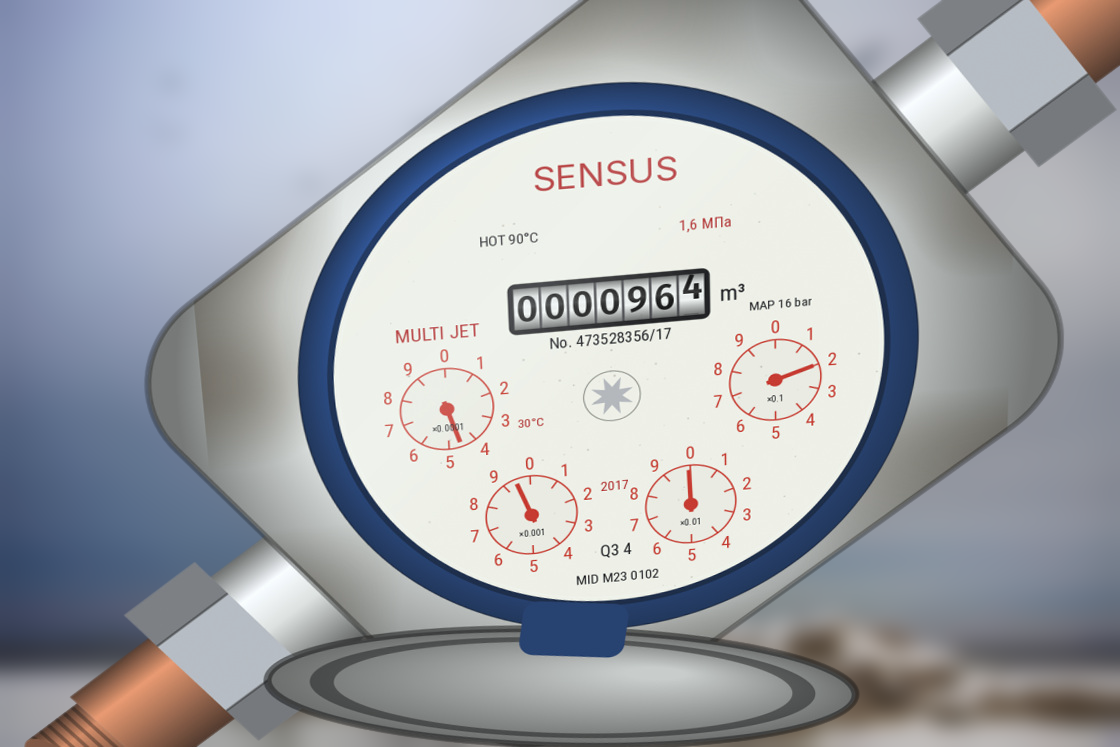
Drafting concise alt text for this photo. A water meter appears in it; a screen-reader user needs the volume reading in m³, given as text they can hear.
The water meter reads 964.1994 m³
